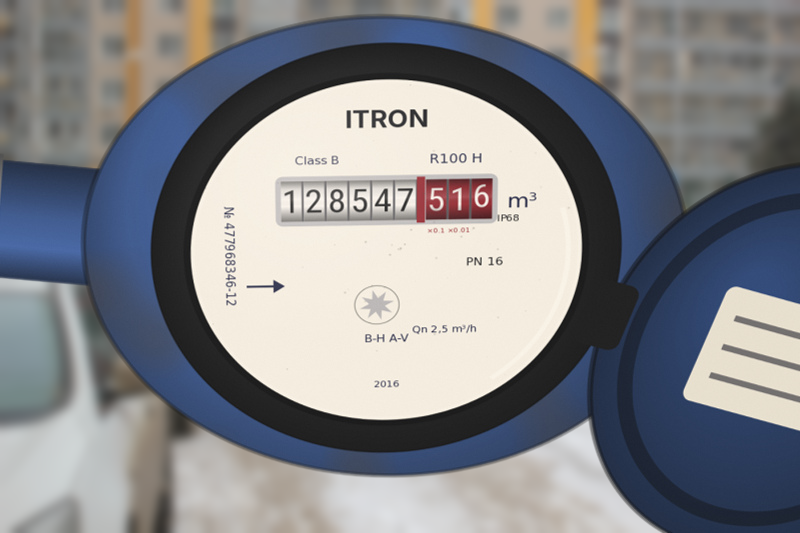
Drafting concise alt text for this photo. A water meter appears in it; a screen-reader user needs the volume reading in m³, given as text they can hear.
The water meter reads 128547.516 m³
